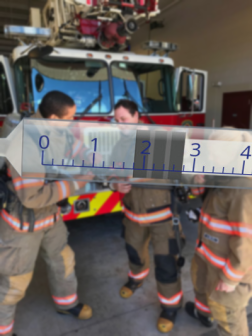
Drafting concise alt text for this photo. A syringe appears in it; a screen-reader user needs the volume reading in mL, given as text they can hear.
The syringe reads 1.8 mL
